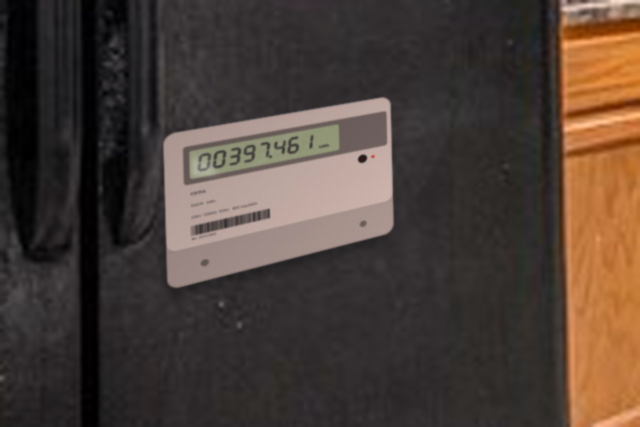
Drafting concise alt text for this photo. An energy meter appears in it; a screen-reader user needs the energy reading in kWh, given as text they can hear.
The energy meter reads 397.461 kWh
